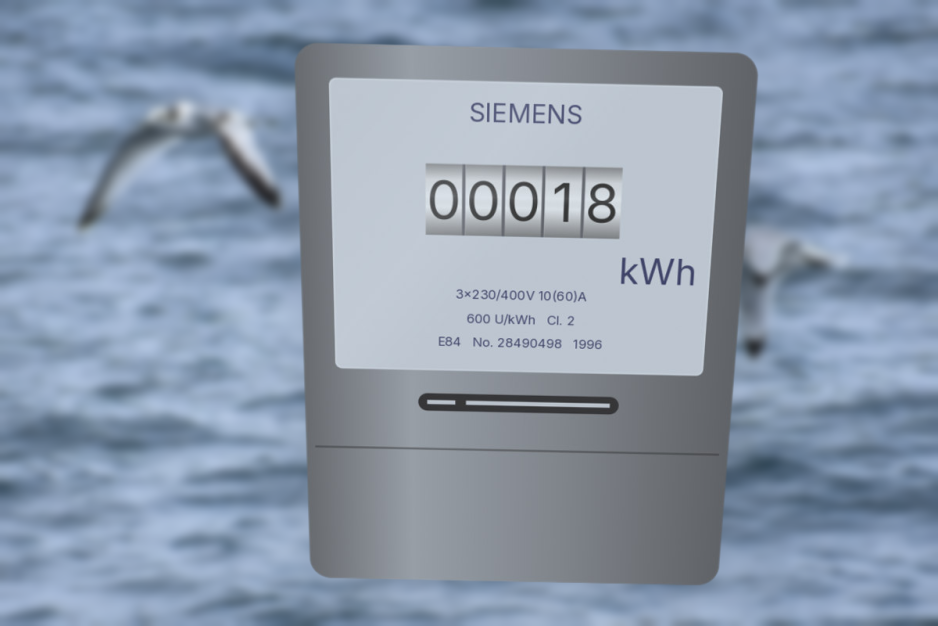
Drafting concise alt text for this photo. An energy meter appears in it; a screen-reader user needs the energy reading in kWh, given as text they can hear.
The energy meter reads 18 kWh
